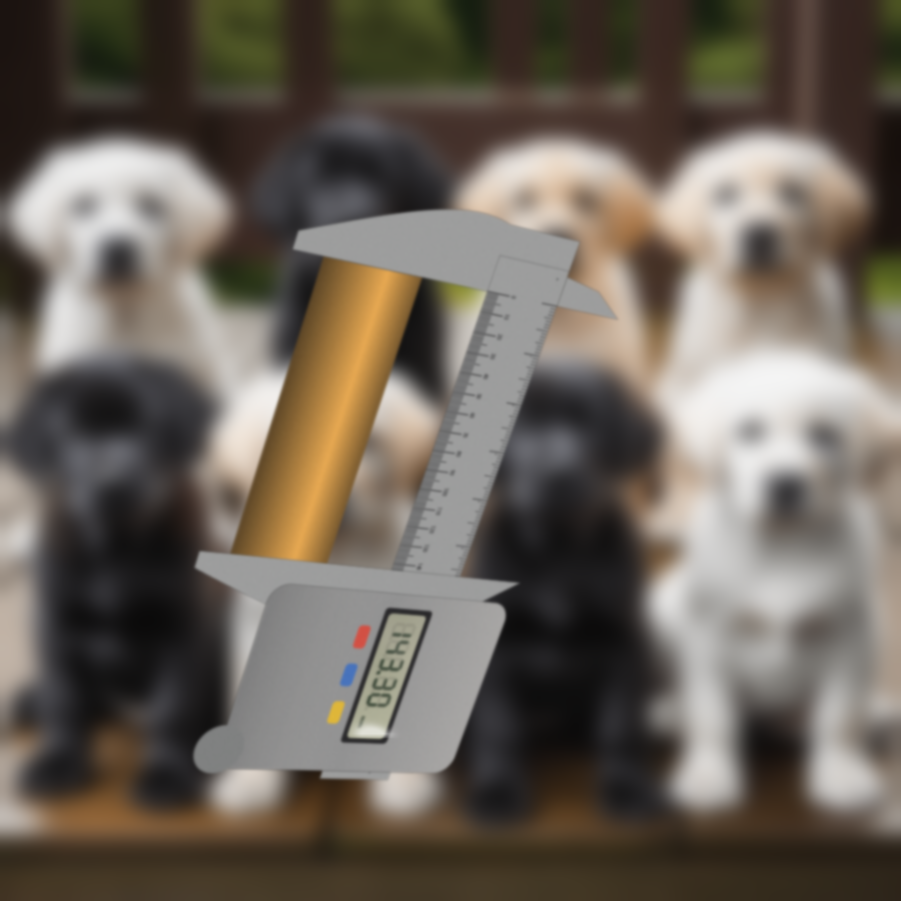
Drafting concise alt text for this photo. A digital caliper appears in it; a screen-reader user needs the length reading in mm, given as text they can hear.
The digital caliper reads 143.30 mm
